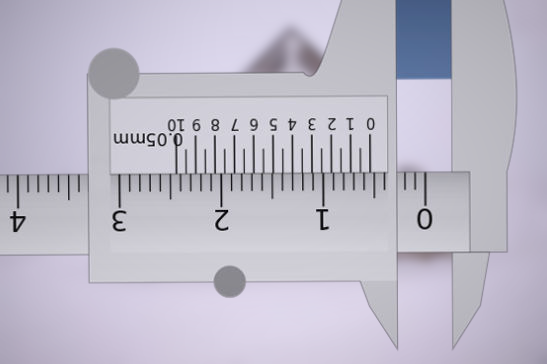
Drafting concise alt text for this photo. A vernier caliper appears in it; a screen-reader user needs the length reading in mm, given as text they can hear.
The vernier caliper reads 5.4 mm
